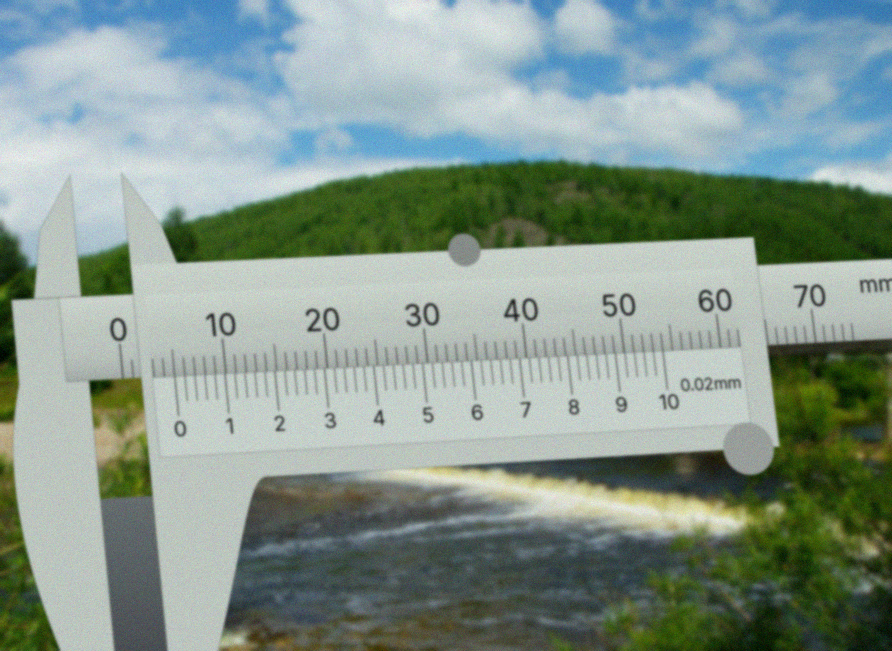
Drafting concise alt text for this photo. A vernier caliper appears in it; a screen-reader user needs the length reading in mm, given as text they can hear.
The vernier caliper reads 5.0 mm
